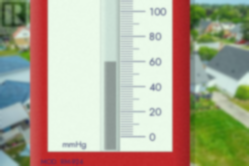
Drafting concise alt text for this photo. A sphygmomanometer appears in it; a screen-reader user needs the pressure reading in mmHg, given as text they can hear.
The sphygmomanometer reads 60 mmHg
